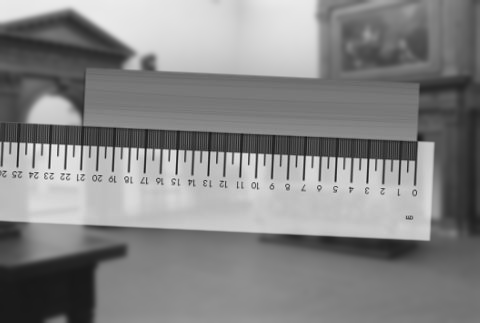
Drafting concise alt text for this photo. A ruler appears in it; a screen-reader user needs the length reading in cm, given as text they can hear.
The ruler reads 21 cm
